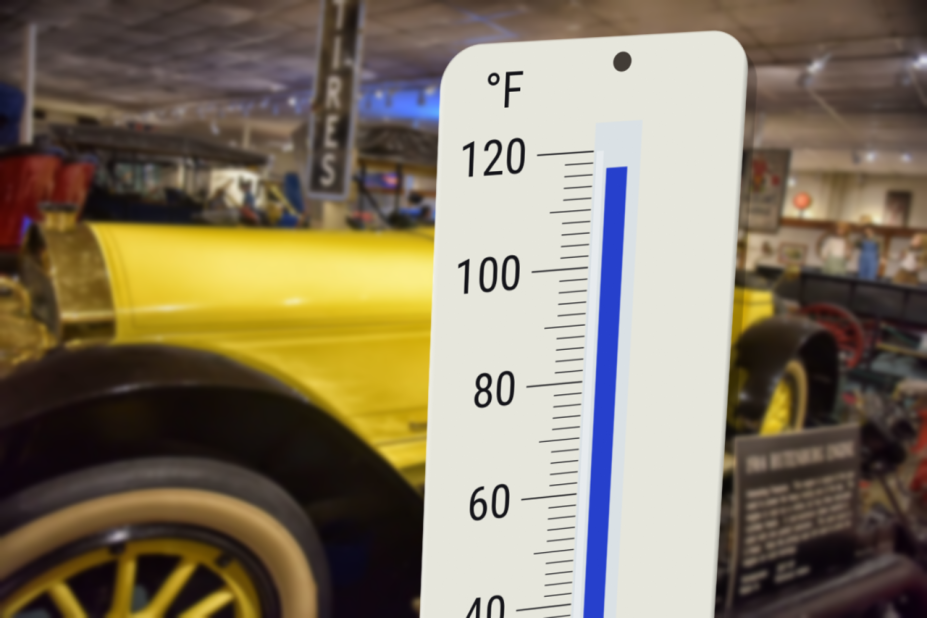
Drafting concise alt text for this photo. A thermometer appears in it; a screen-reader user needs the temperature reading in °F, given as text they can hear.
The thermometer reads 117 °F
